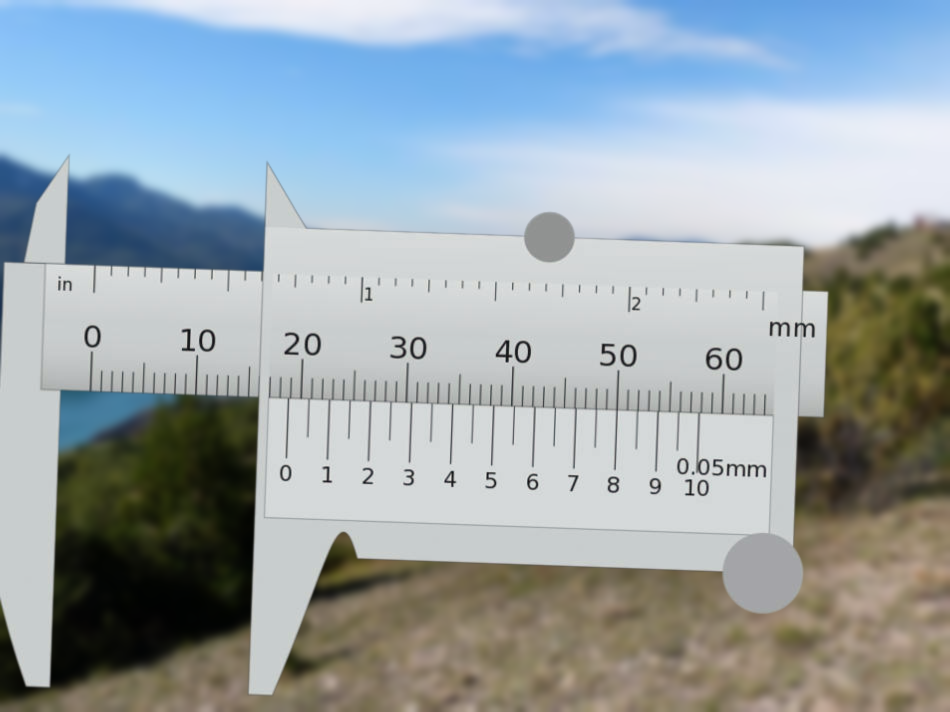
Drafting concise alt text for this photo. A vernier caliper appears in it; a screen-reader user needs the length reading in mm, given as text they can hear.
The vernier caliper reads 18.8 mm
